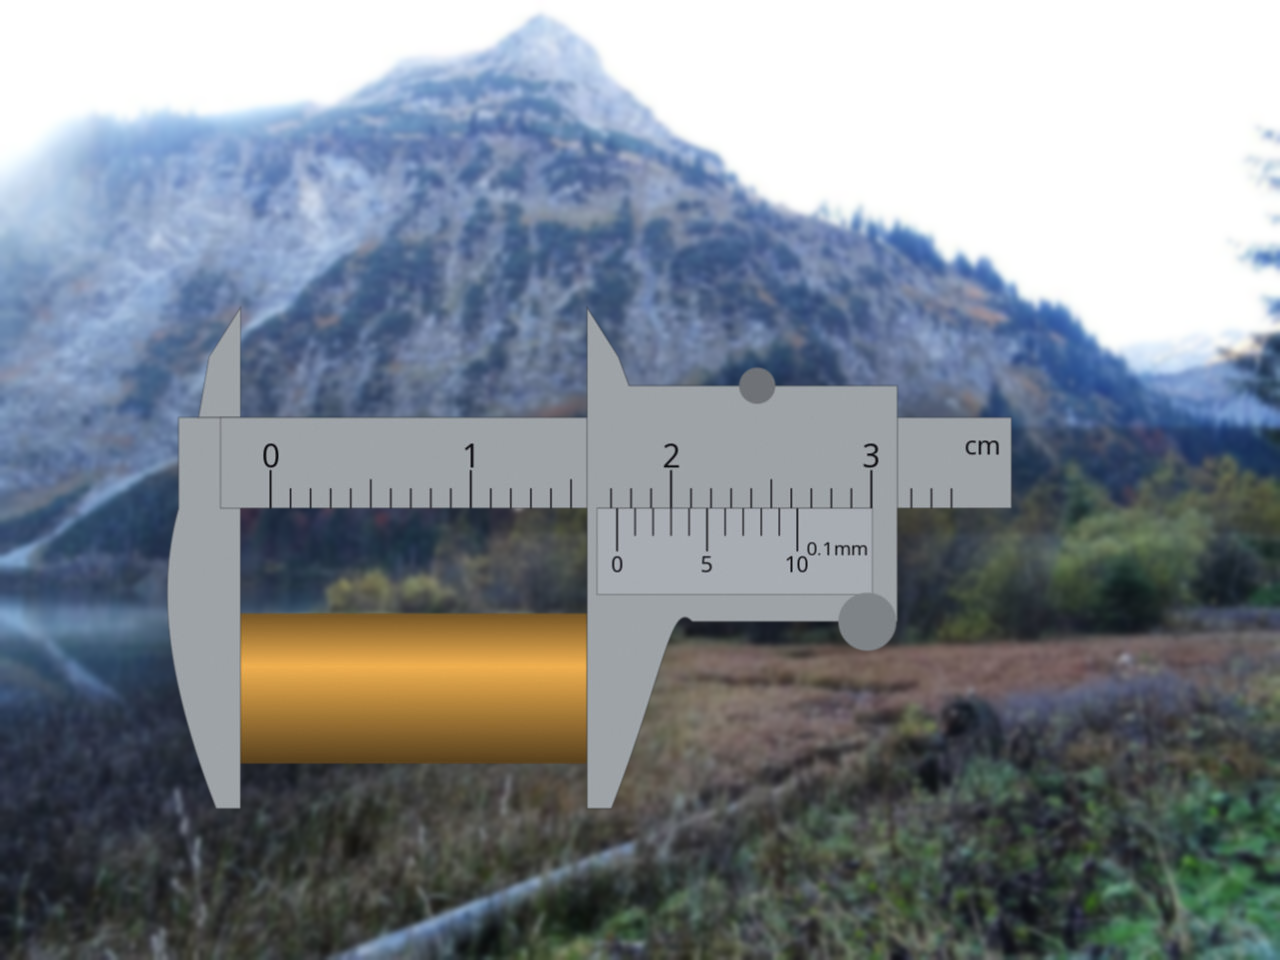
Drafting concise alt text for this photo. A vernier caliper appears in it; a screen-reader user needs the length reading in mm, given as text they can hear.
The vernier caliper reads 17.3 mm
